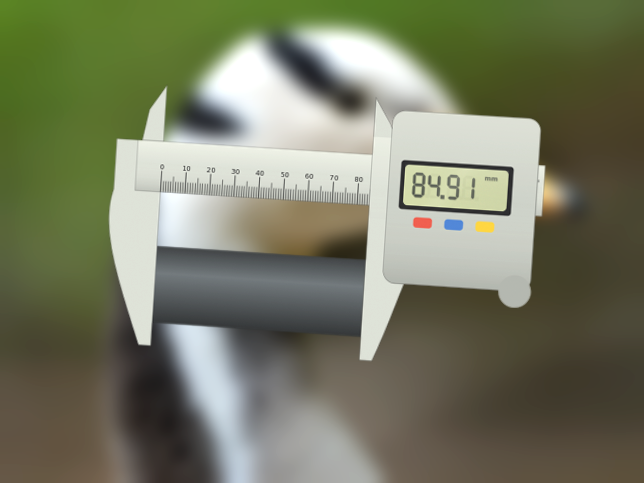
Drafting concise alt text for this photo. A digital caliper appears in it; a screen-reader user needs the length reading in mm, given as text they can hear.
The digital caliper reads 84.91 mm
